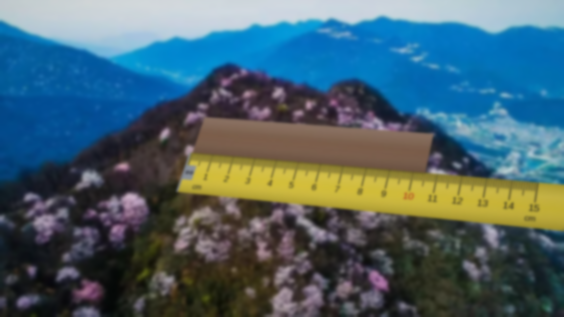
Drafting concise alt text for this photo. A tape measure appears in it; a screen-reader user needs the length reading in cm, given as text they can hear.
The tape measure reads 10.5 cm
